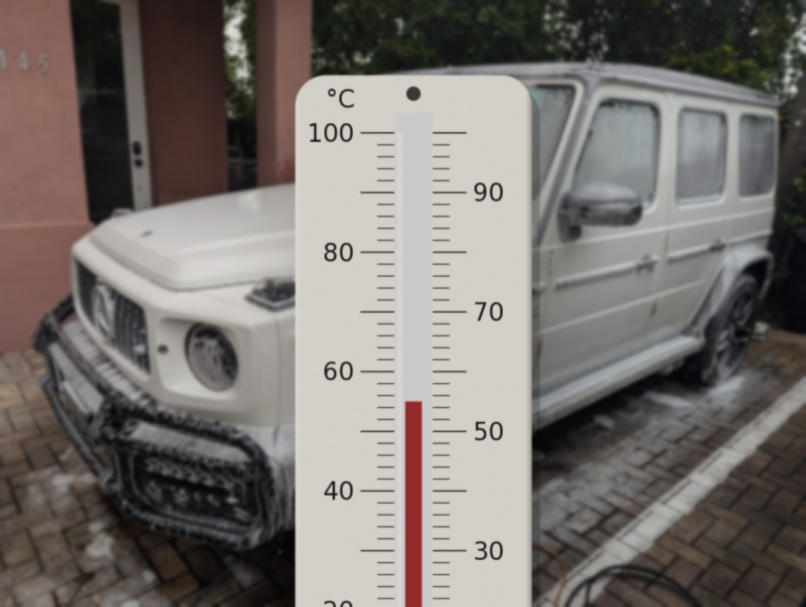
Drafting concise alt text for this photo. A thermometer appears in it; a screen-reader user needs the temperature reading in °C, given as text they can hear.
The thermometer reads 55 °C
